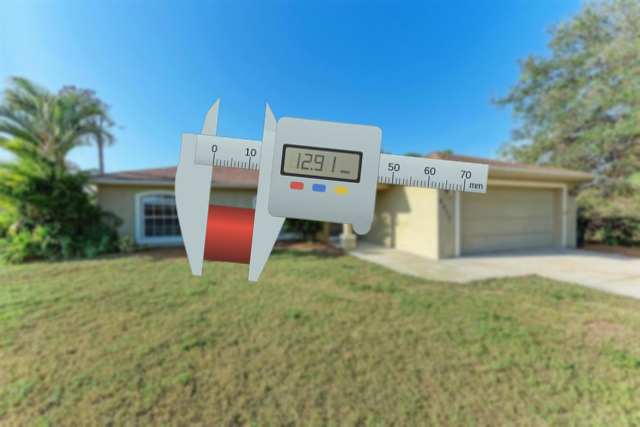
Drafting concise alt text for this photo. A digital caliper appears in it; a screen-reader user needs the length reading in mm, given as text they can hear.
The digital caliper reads 12.91 mm
